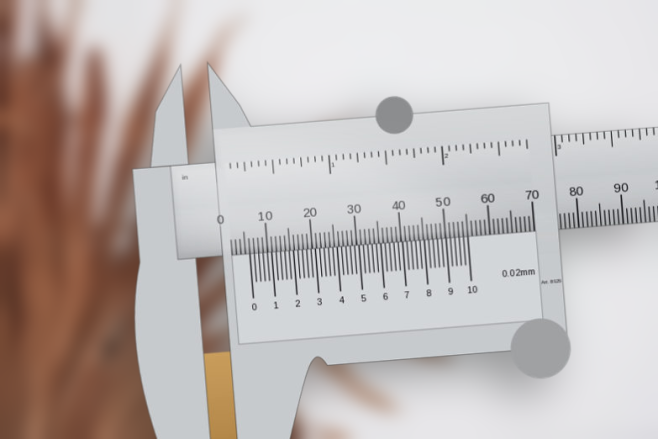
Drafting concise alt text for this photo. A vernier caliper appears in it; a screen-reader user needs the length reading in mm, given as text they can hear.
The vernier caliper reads 6.0 mm
